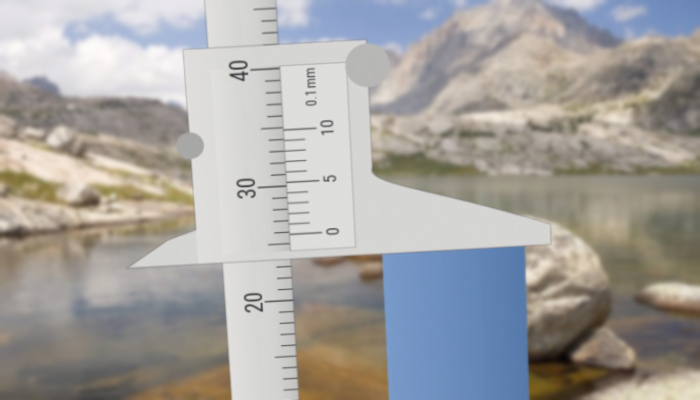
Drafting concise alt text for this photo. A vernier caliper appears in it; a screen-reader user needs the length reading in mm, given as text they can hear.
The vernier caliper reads 25.8 mm
